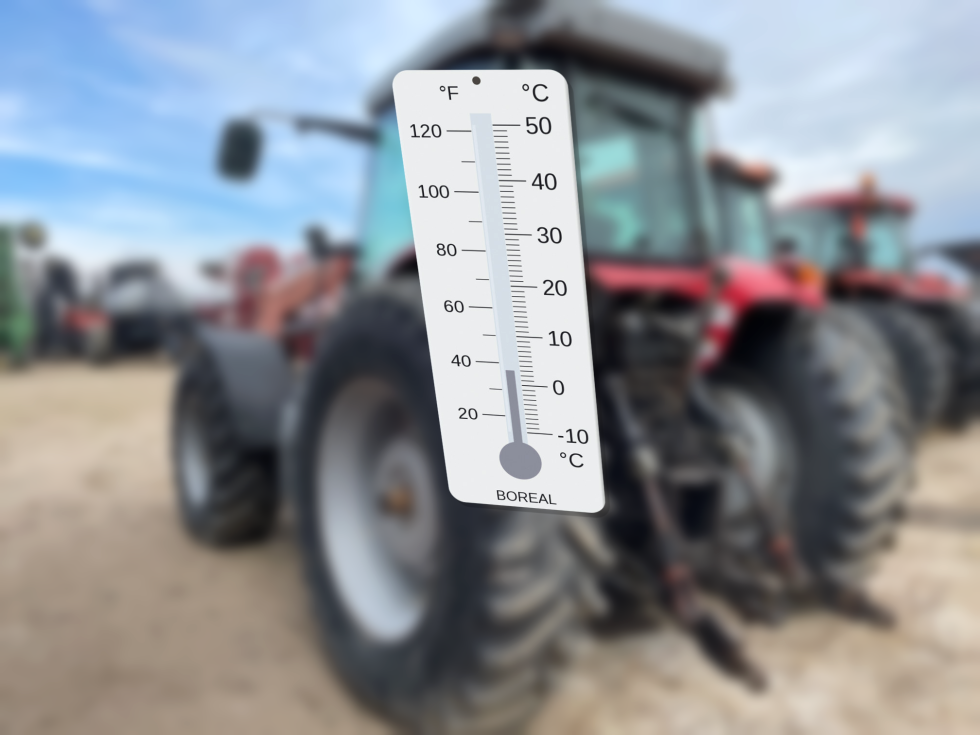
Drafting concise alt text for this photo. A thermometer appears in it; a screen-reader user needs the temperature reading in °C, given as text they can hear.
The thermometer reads 3 °C
